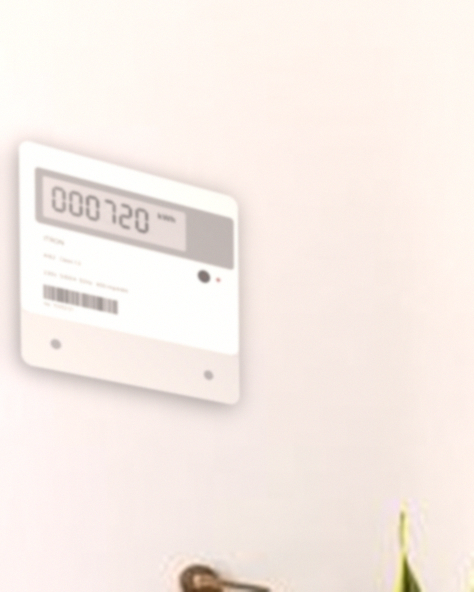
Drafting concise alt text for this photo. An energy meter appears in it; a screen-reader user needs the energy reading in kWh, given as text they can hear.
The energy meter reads 720 kWh
